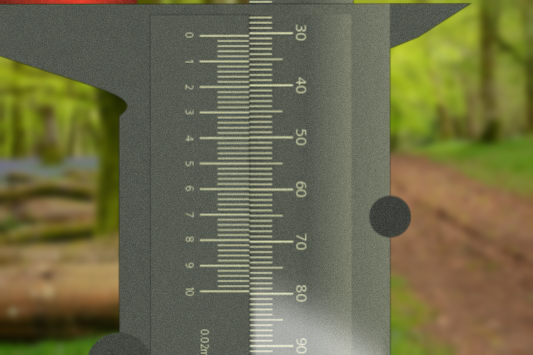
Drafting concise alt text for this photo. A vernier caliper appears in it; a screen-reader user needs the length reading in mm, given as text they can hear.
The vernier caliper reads 30.5 mm
